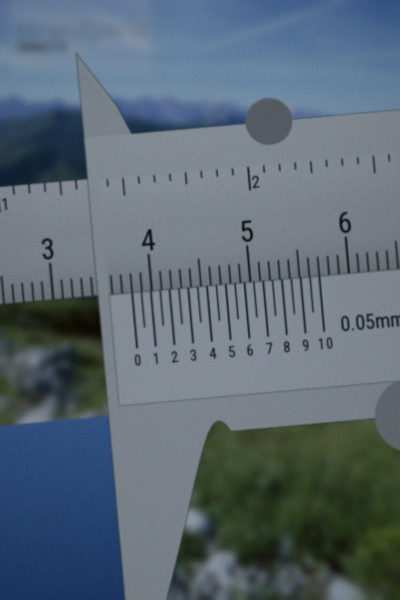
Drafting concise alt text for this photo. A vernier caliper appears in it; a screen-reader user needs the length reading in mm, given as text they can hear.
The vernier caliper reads 38.0 mm
